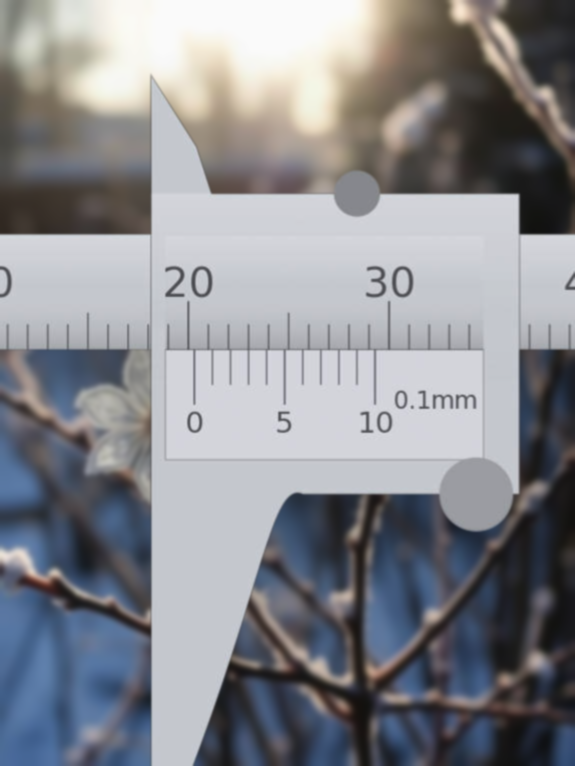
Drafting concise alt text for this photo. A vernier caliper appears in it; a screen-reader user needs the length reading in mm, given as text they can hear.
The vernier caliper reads 20.3 mm
